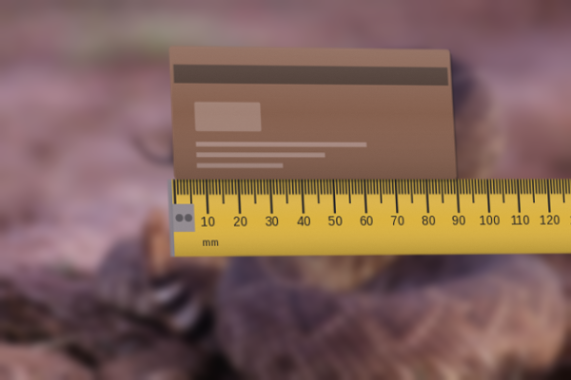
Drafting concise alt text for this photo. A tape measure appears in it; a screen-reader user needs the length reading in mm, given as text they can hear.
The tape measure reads 90 mm
